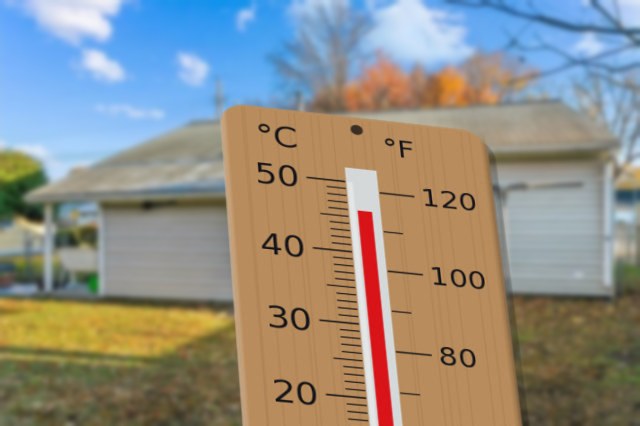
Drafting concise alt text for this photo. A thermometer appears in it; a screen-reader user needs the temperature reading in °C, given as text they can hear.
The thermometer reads 46 °C
